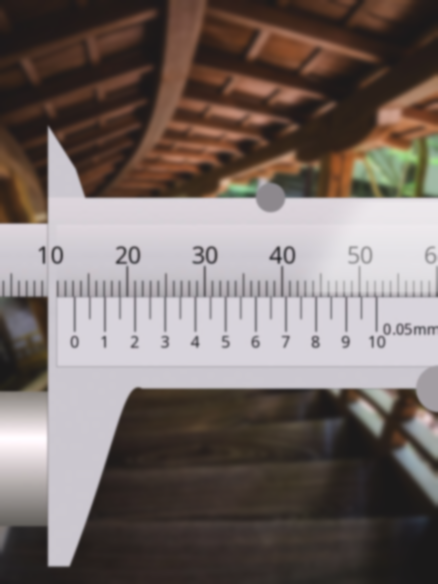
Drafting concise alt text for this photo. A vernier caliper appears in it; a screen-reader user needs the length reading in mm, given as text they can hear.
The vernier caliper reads 13.2 mm
